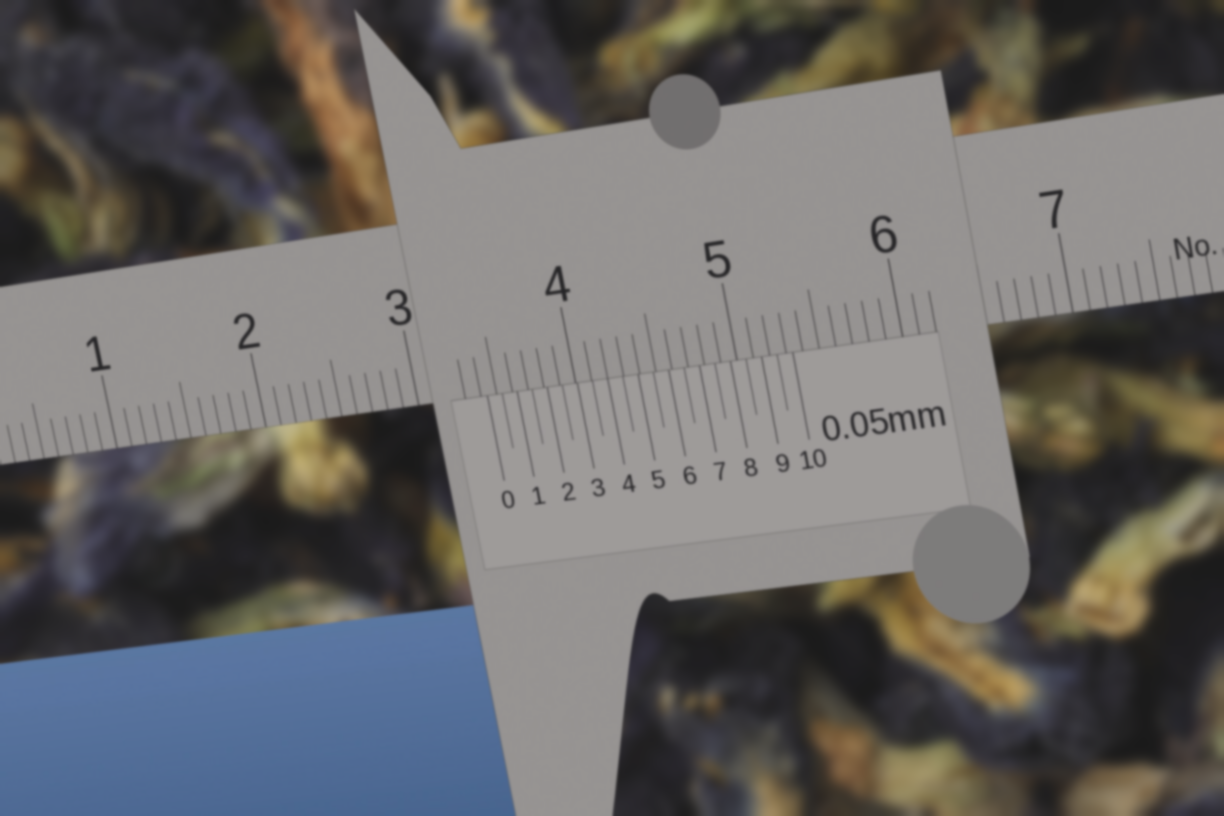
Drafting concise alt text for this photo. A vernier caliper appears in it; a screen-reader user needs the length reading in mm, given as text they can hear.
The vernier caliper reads 34.4 mm
